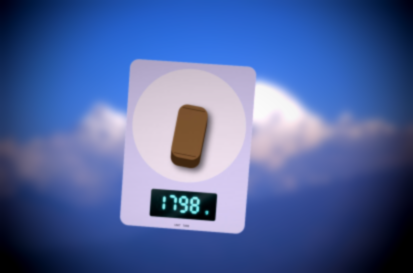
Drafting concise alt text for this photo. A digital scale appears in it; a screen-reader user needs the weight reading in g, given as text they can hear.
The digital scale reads 1798 g
